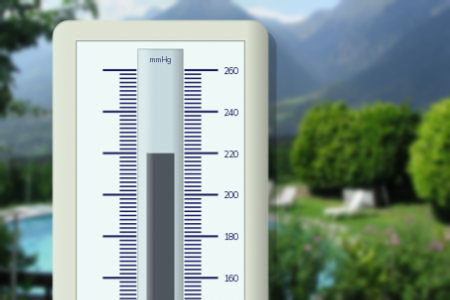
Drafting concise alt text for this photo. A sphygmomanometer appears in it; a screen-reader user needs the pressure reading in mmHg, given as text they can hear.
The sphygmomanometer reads 220 mmHg
